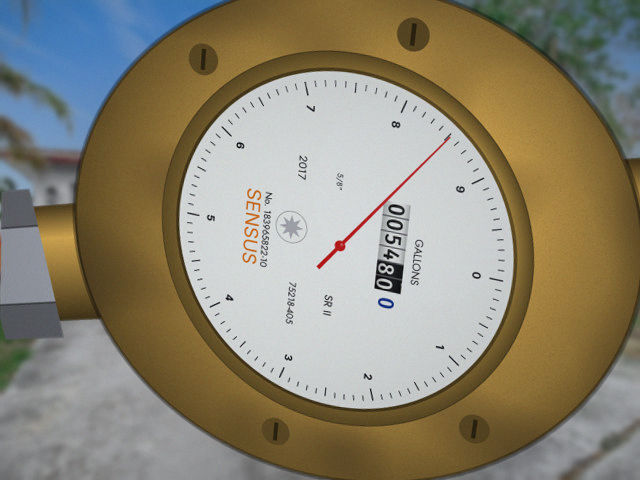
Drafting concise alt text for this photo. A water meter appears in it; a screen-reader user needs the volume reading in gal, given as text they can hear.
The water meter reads 54798.5 gal
